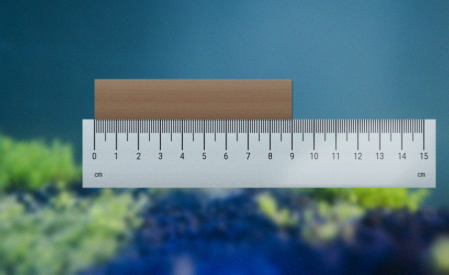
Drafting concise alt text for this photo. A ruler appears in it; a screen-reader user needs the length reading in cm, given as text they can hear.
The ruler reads 9 cm
